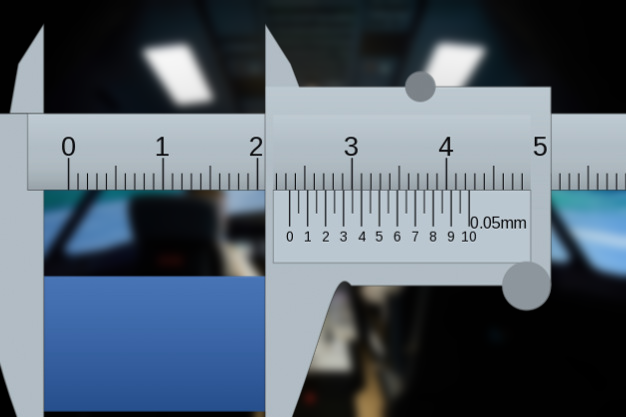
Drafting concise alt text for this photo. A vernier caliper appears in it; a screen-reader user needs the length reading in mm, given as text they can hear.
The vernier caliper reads 23.4 mm
